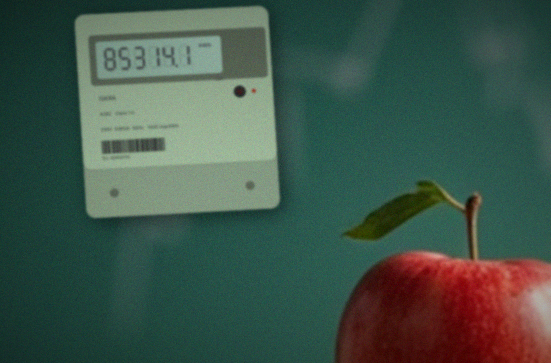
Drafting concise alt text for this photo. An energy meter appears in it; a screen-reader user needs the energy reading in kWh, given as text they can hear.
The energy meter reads 85314.1 kWh
